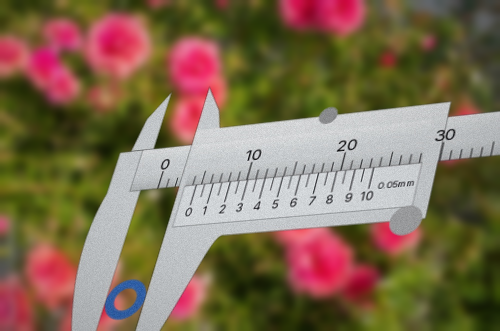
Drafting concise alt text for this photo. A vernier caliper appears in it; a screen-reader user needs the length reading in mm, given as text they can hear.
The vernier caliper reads 4.4 mm
